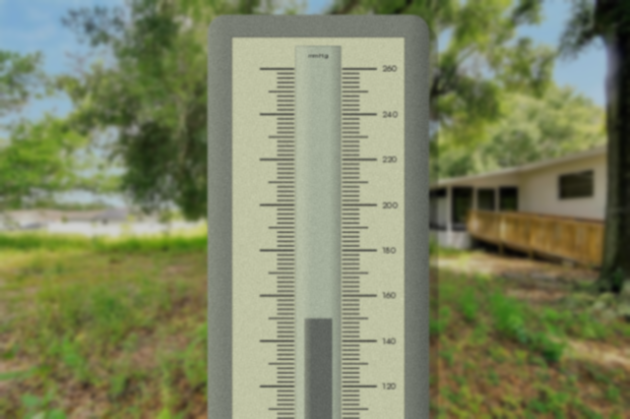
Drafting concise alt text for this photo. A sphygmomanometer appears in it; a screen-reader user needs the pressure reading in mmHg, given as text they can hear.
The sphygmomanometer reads 150 mmHg
